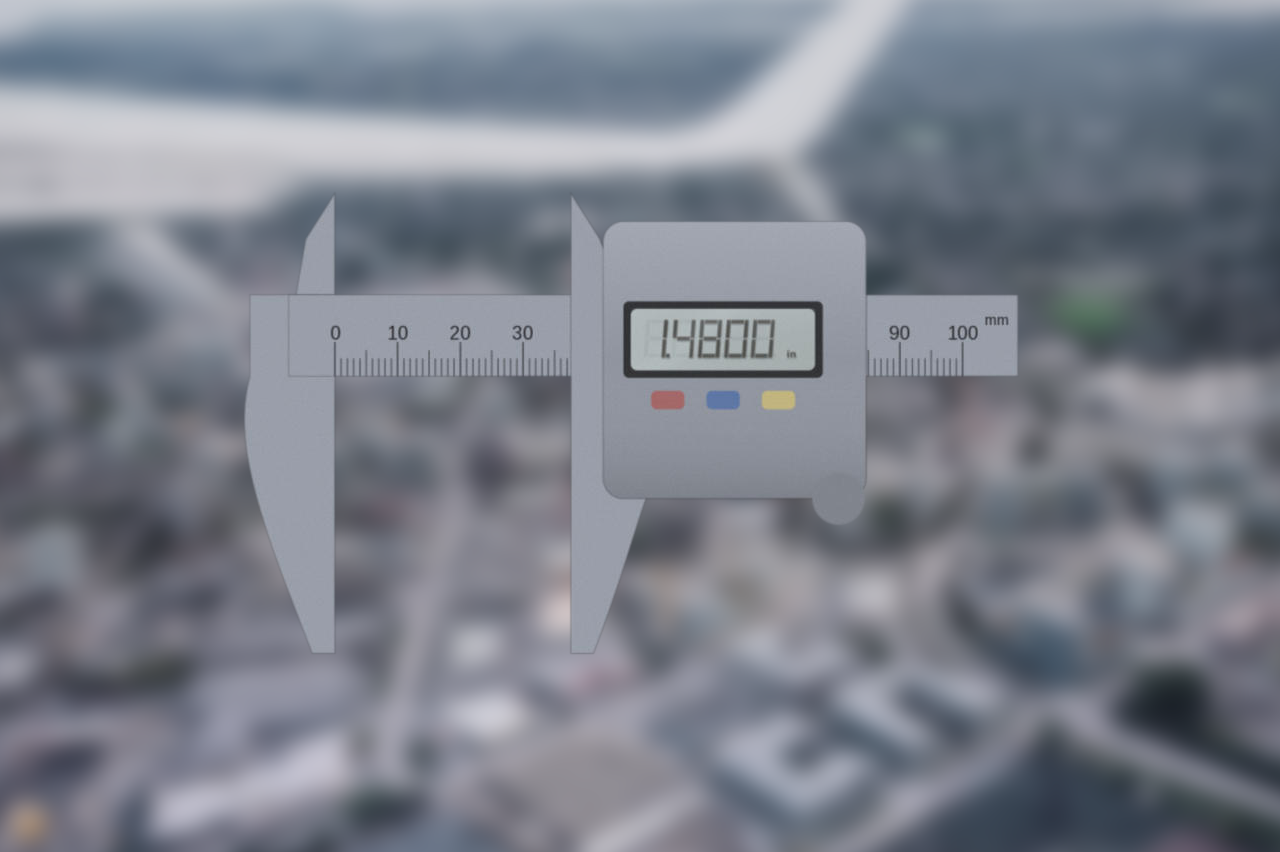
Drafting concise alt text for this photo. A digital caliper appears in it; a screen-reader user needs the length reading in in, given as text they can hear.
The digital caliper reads 1.4800 in
